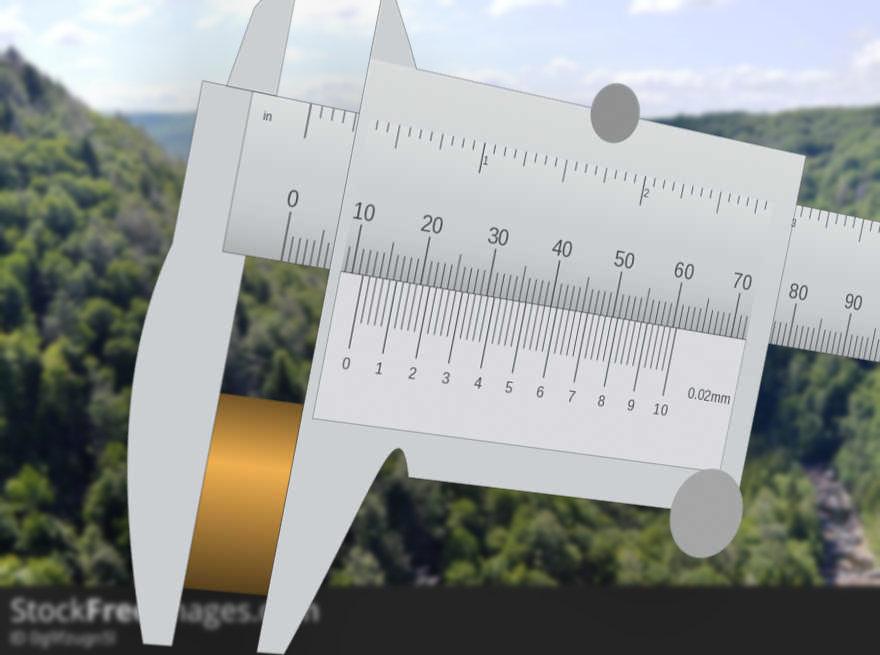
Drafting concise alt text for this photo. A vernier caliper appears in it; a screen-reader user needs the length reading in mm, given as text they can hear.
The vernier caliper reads 11.6 mm
